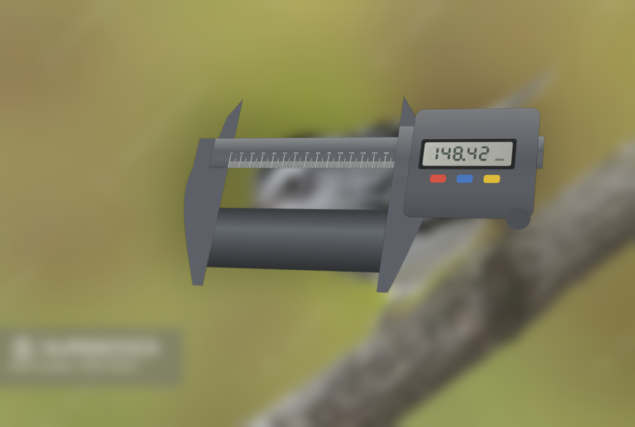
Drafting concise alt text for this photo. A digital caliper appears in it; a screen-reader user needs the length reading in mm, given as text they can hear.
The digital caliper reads 148.42 mm
